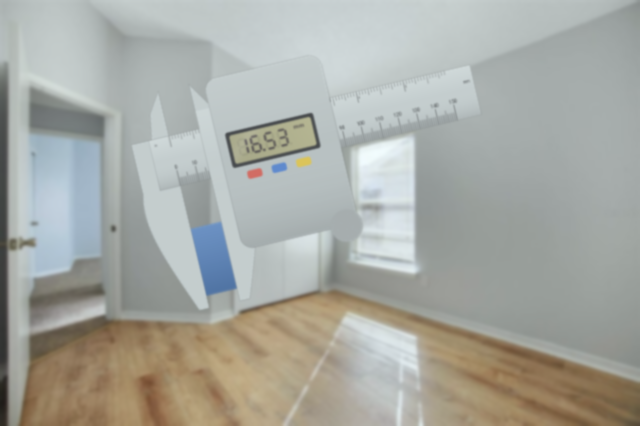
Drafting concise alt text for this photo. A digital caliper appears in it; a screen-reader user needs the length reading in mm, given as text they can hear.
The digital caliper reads 16.53 mm
